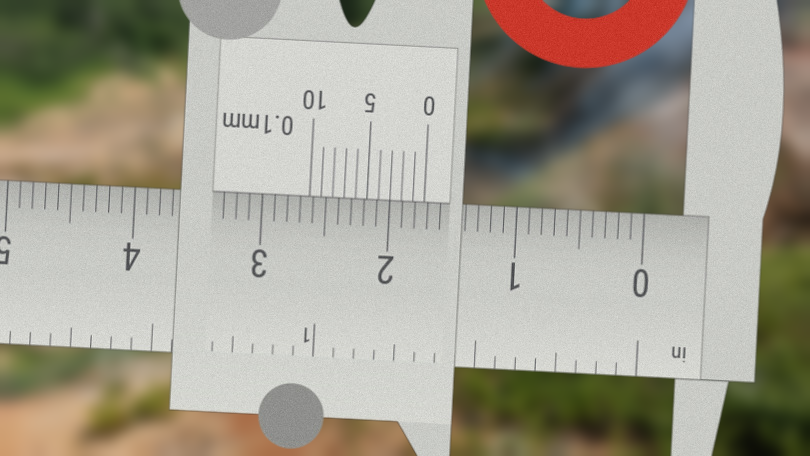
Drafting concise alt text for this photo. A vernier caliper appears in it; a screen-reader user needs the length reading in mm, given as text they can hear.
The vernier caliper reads 17.3 mm
